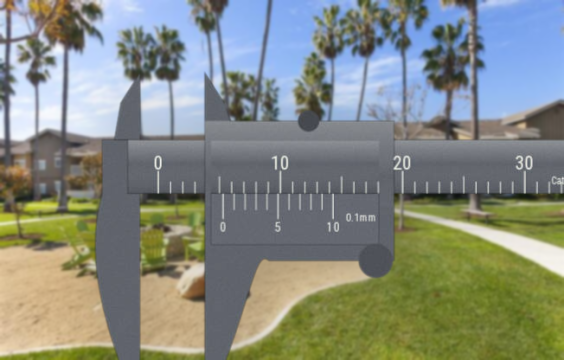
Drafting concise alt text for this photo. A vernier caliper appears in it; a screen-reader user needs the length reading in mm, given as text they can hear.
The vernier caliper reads 5.3 mm
